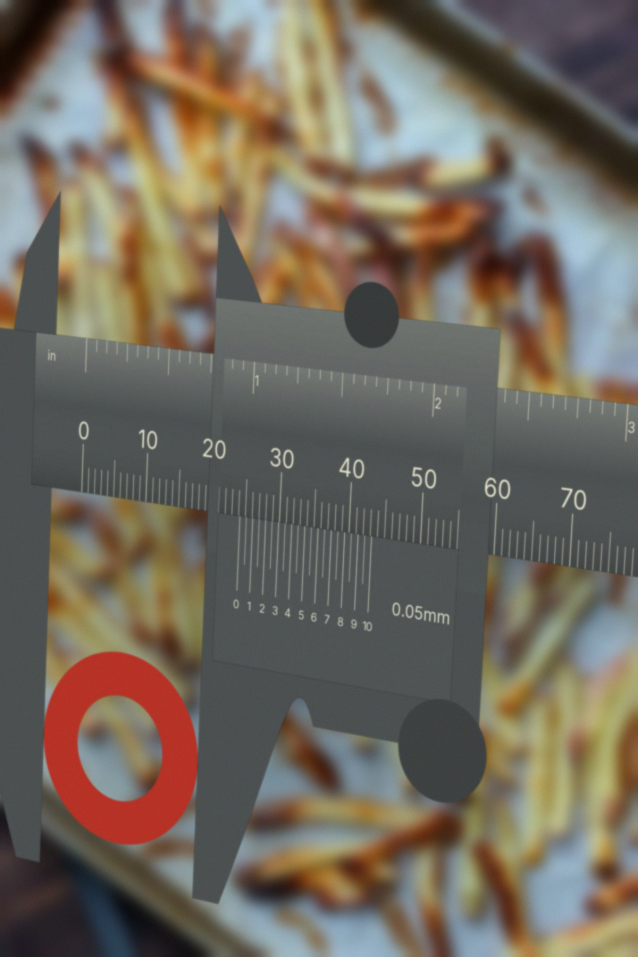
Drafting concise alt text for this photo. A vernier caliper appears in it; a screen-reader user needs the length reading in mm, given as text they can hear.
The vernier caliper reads 24.2 mm
